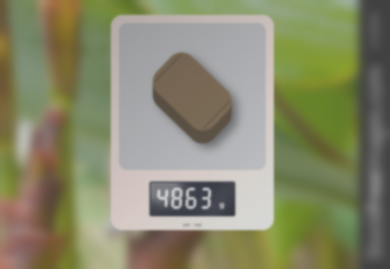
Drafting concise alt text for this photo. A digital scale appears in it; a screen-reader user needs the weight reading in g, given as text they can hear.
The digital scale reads 4863 g
